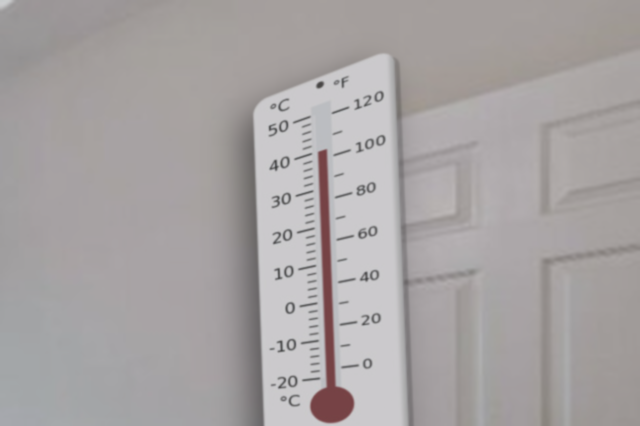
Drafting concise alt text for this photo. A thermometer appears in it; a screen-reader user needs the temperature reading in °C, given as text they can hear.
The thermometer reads 40 °C
